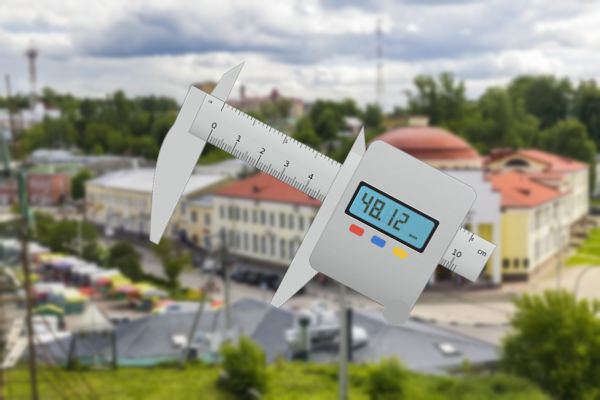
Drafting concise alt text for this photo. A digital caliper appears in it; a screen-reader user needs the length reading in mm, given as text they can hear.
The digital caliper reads 48.12 mm
